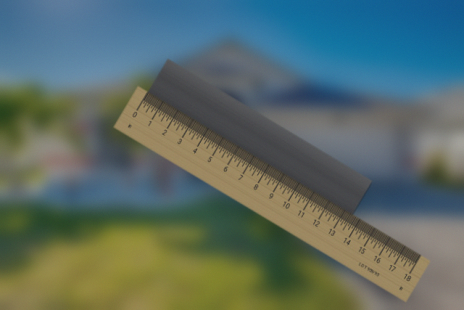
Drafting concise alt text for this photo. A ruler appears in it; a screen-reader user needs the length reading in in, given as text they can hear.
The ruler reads 13.5 in
